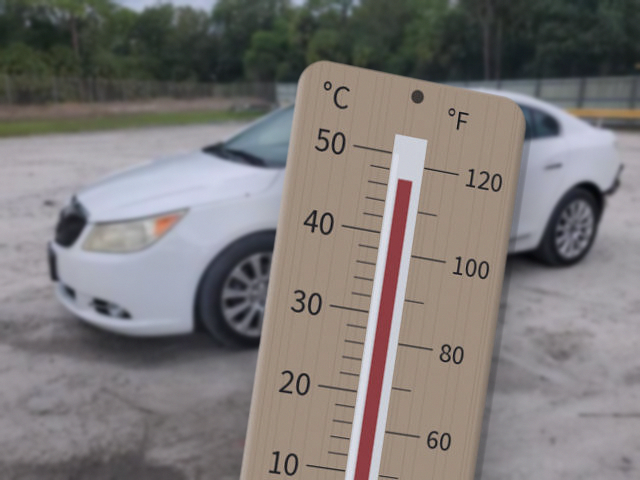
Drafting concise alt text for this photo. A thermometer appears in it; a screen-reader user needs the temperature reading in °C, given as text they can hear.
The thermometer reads 47 °C
